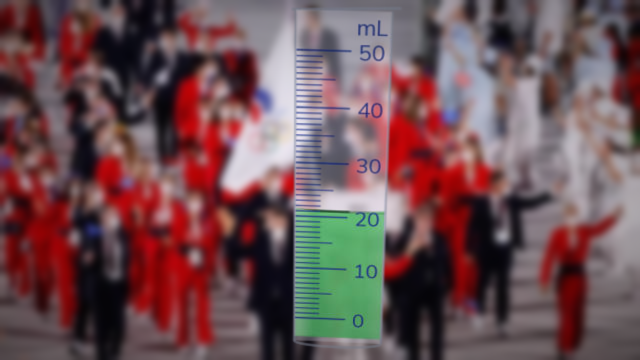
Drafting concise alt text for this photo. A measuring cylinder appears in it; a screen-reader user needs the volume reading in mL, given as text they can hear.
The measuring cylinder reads 21 mL
